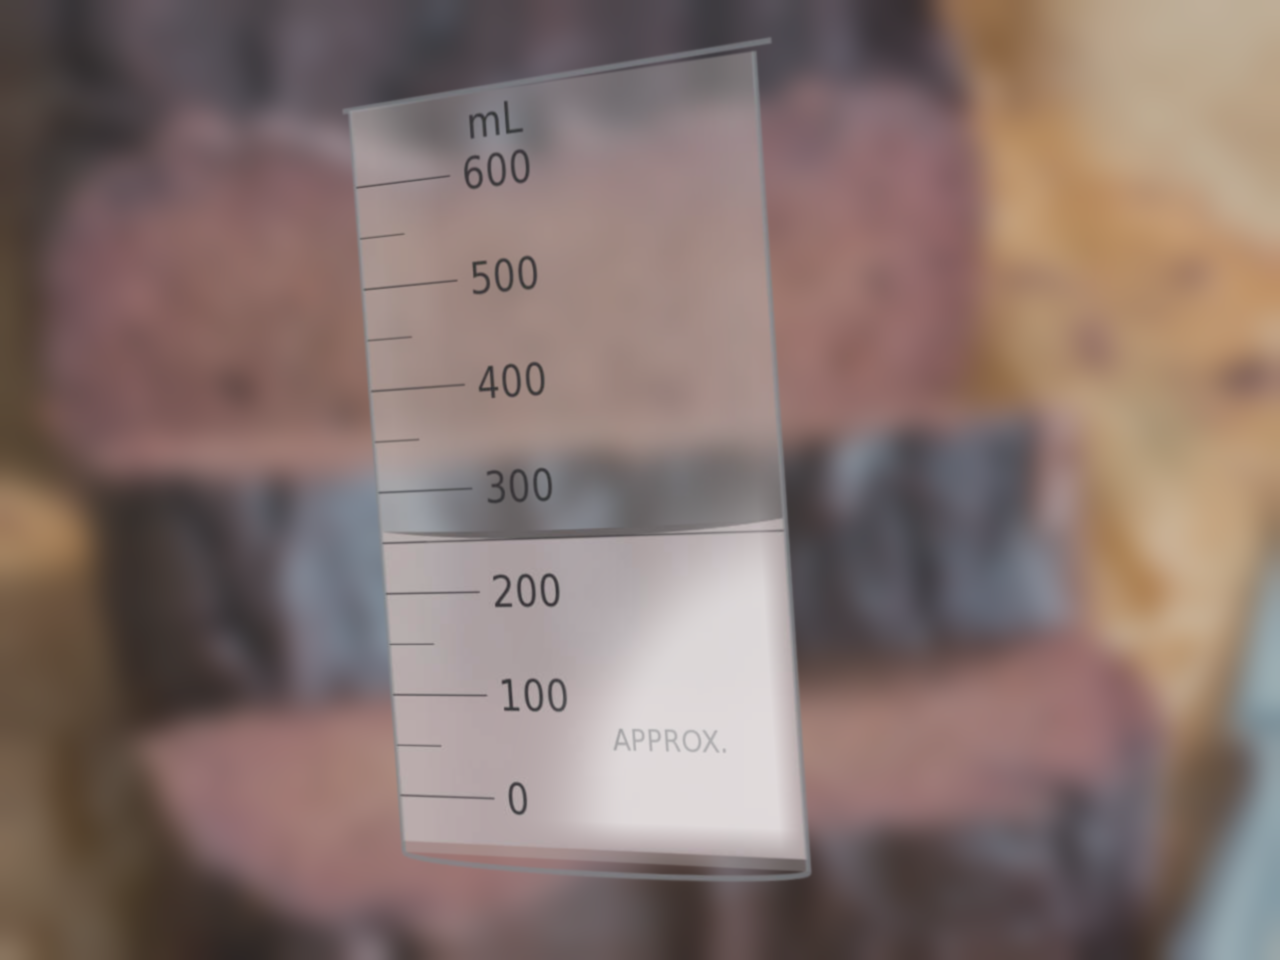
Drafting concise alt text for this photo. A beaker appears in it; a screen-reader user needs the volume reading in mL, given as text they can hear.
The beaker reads 250 mL
